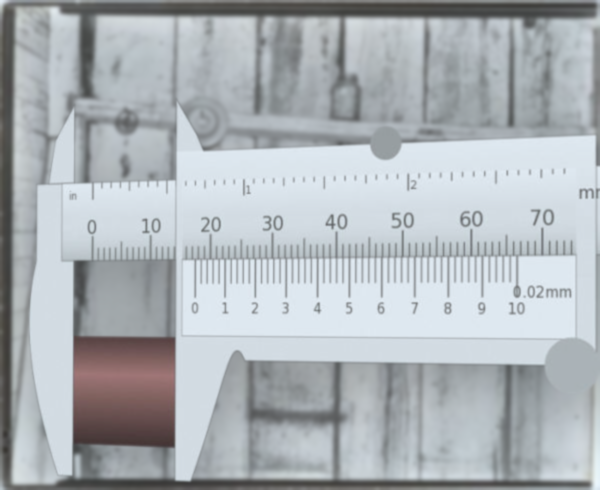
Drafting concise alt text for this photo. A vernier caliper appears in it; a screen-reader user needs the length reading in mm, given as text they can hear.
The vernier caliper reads 17.5 mm
